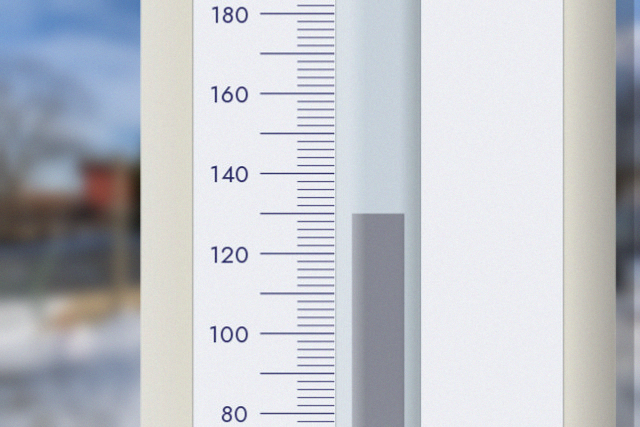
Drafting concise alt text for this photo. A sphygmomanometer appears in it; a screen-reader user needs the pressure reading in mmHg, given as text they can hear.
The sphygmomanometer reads 130 mmHg
